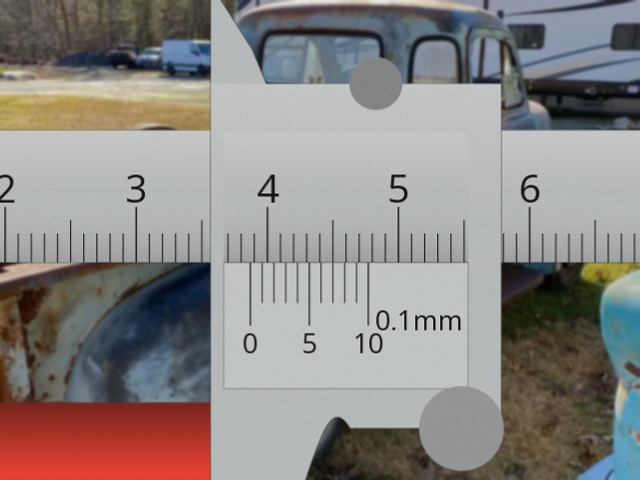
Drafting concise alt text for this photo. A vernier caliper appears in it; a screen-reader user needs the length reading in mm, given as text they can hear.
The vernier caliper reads 38.7 mm
